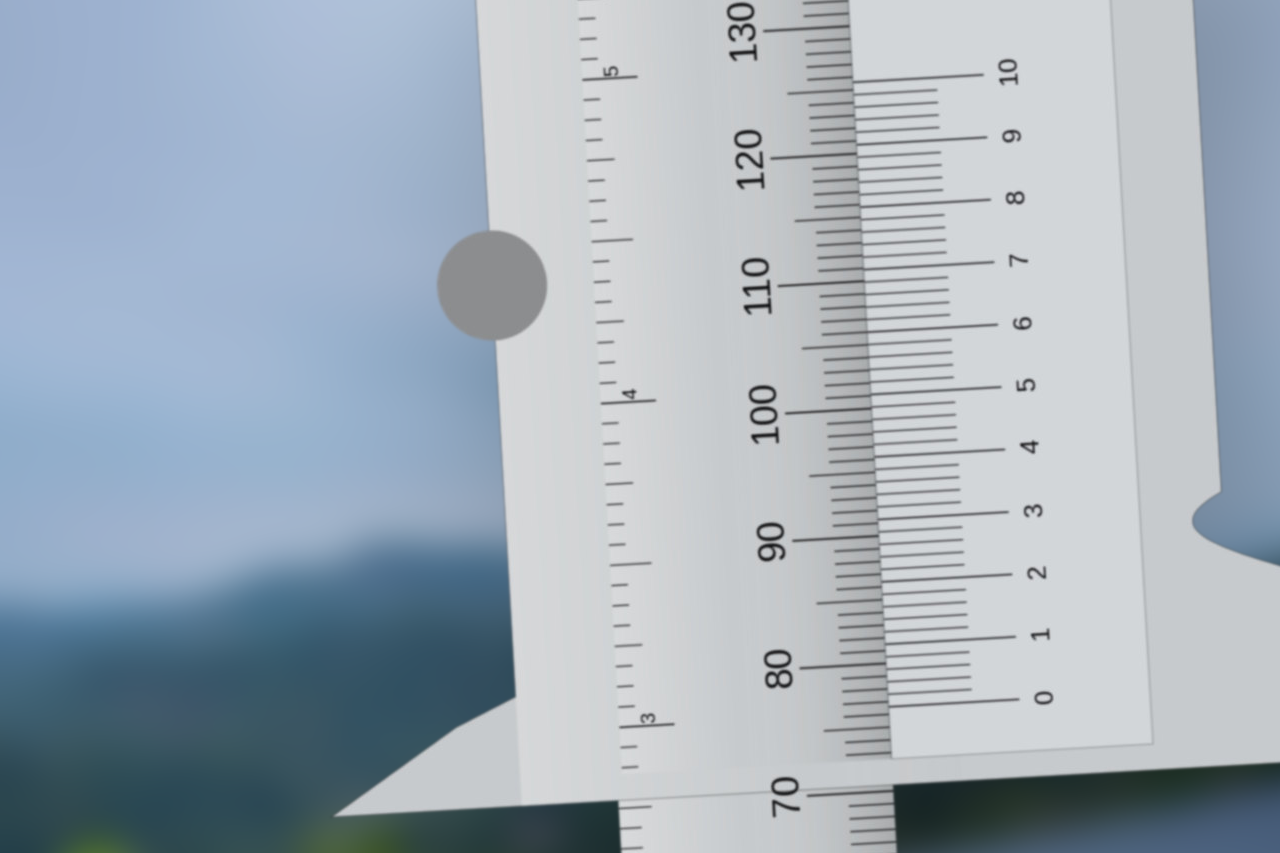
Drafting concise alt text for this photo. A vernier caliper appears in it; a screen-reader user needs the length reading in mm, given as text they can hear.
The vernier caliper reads 76.6 mm
